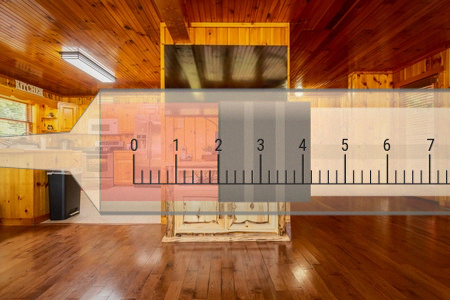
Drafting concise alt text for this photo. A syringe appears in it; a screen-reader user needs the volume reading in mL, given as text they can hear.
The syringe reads 2 mL
